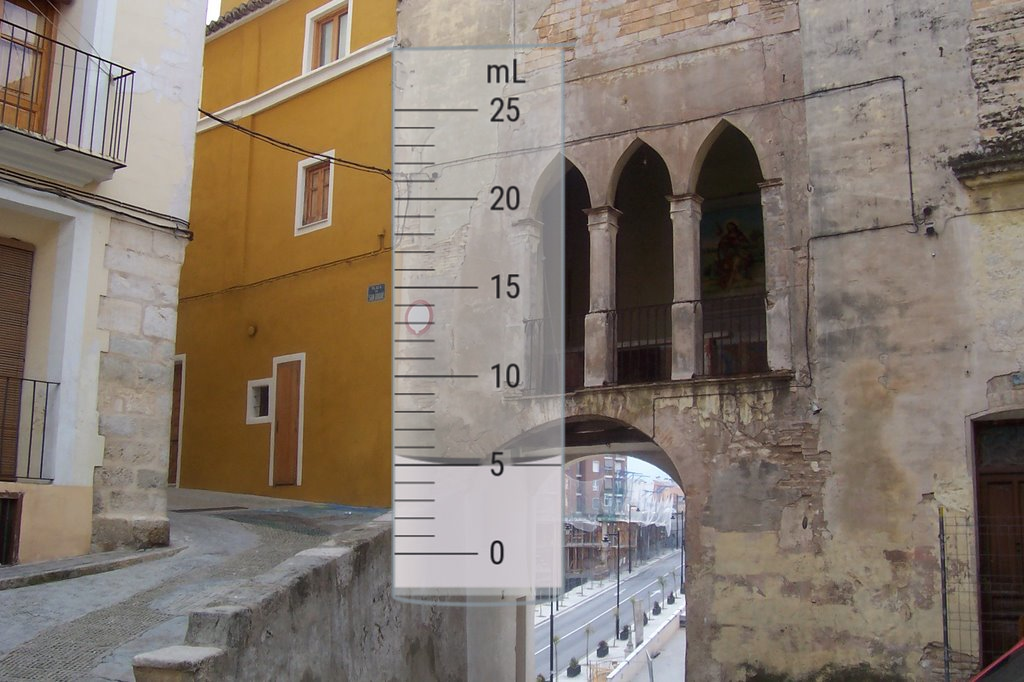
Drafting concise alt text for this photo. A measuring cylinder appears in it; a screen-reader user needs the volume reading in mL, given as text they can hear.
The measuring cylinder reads 5 mL
